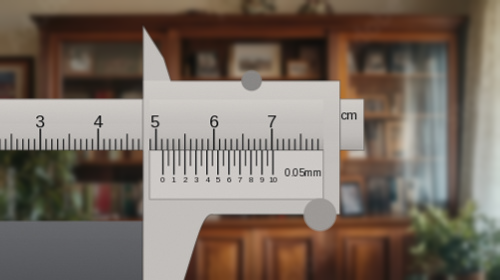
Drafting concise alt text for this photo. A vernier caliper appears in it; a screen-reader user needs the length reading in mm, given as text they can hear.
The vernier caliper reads 51.2 mm
